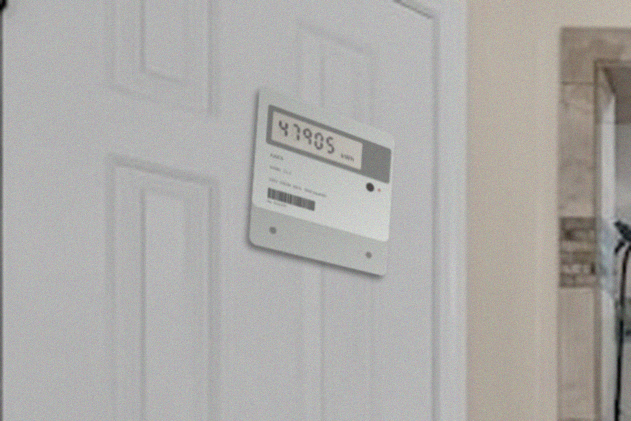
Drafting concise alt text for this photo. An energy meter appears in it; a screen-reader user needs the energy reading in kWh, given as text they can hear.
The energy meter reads 47905 kWh
